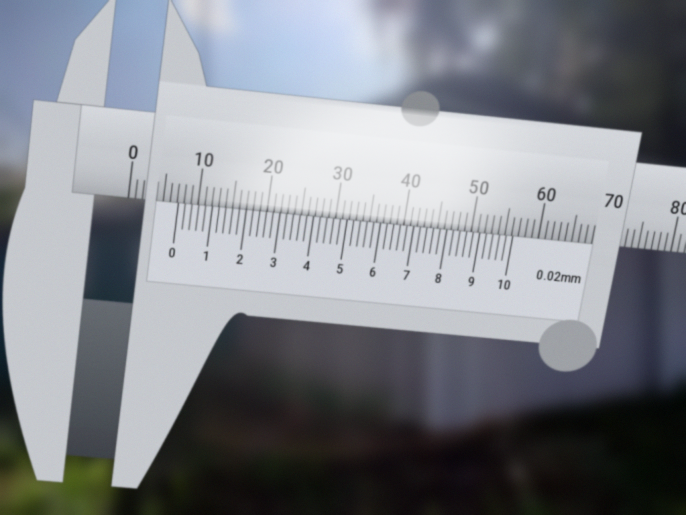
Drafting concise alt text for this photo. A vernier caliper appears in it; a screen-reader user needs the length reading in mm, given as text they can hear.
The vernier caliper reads 7.2 mm
